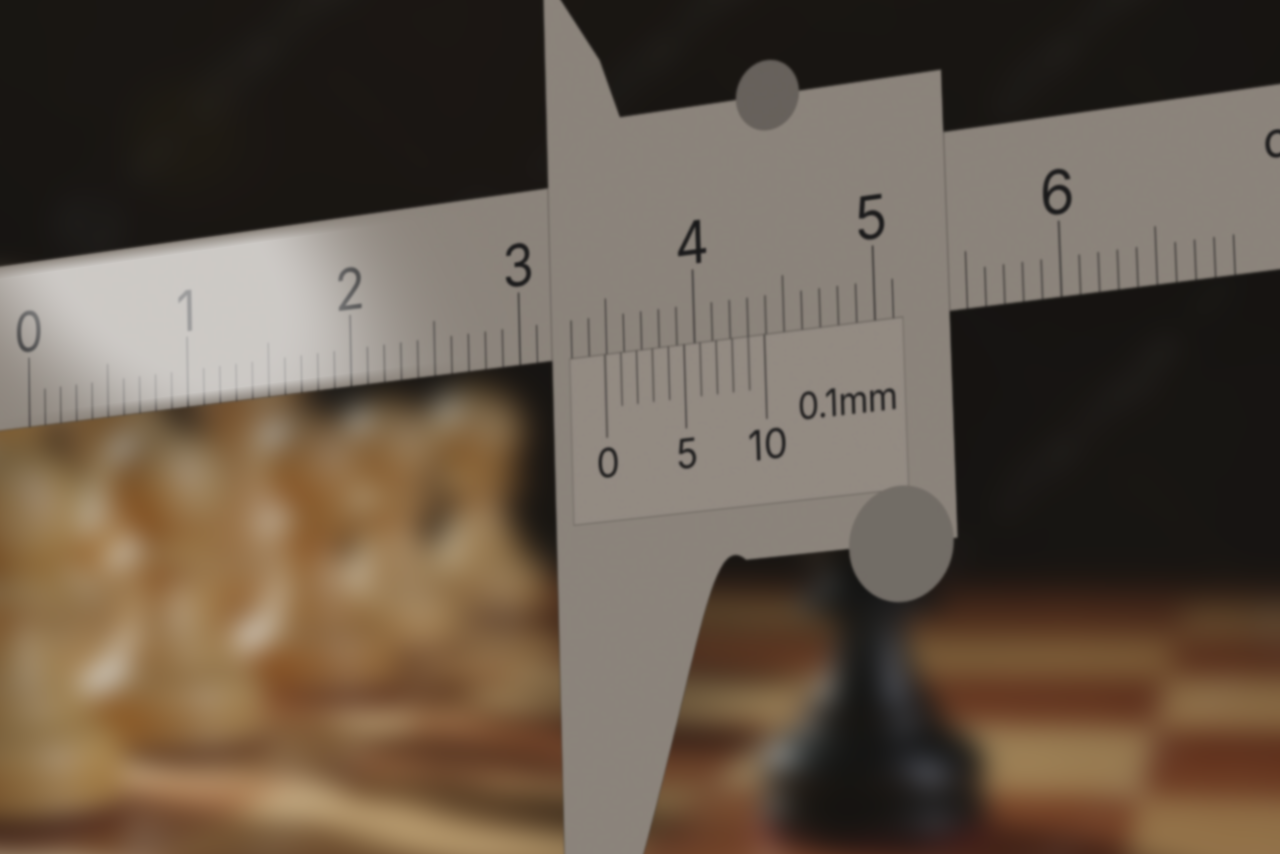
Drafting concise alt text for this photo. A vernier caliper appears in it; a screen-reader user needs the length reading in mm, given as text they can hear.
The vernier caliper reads 34.9 mm
